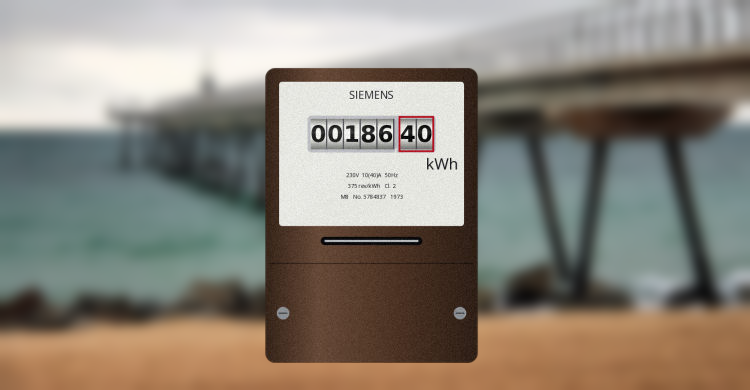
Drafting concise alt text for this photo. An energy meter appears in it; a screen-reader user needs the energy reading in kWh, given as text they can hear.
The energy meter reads 186.40 kWh
